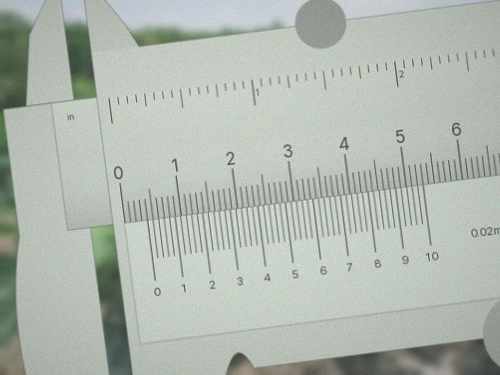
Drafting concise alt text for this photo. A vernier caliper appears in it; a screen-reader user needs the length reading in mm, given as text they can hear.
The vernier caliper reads 4.0 mm
